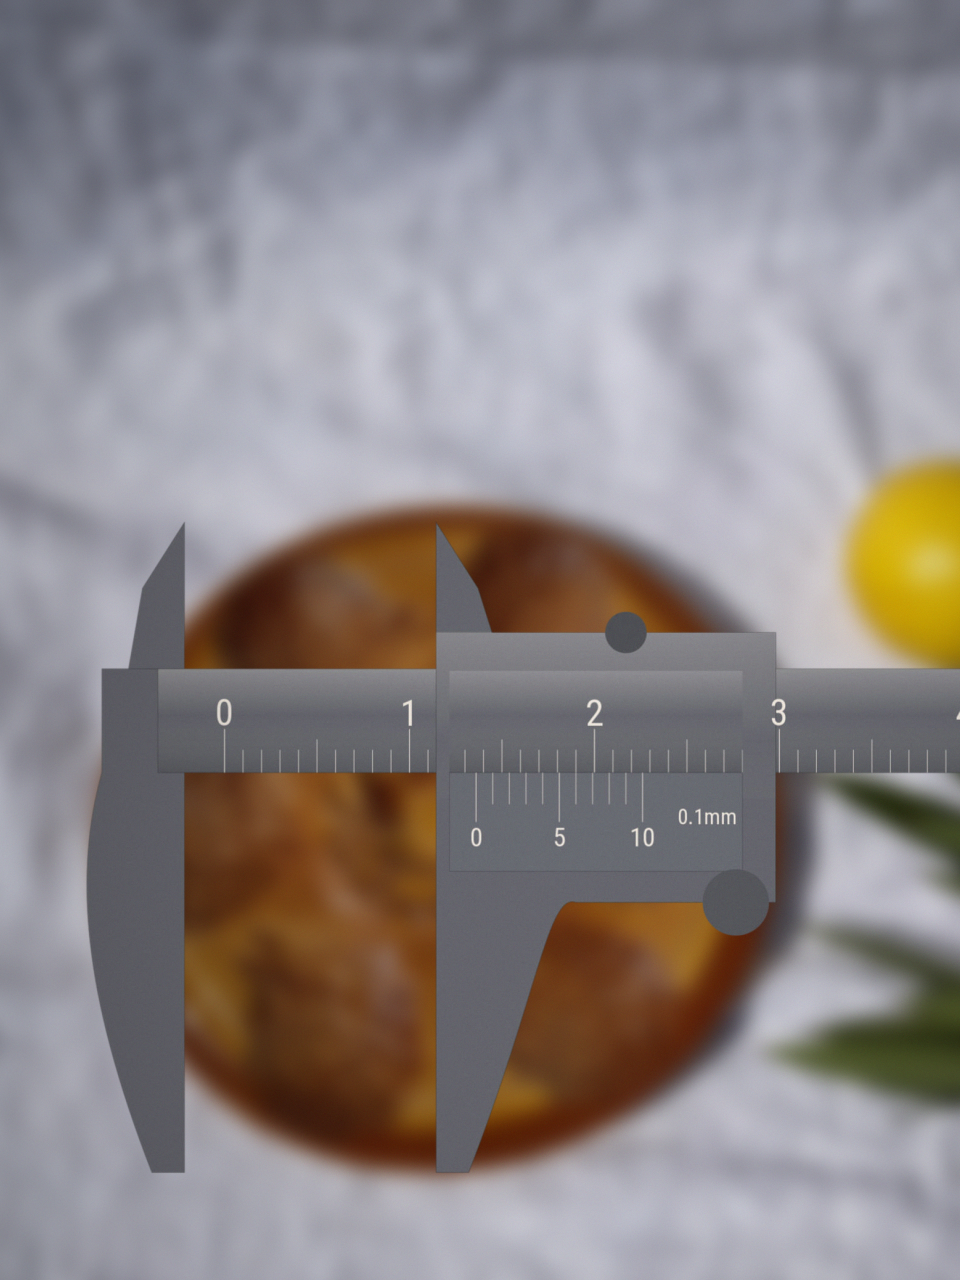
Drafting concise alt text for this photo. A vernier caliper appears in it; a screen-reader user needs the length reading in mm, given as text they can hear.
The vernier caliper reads 13.6 mm
